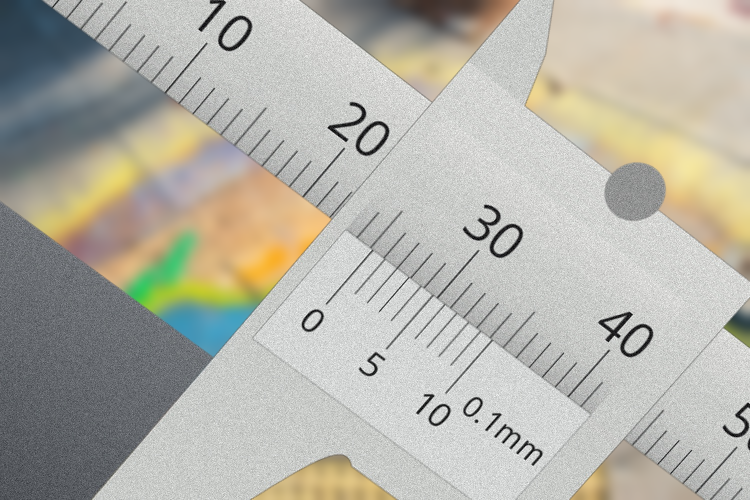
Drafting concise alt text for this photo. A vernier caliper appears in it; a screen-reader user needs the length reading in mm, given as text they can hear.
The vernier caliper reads 25.2 mm
